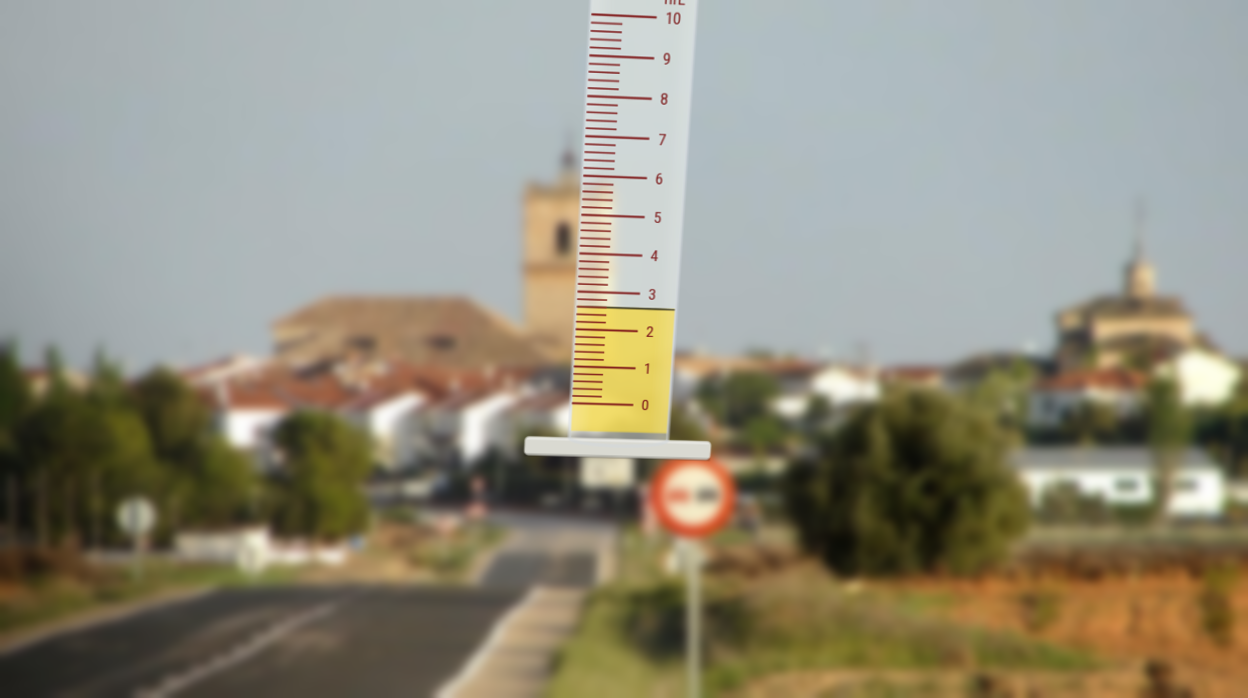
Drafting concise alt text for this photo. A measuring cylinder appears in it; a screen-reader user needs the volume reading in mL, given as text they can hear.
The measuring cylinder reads 2.6 mL
